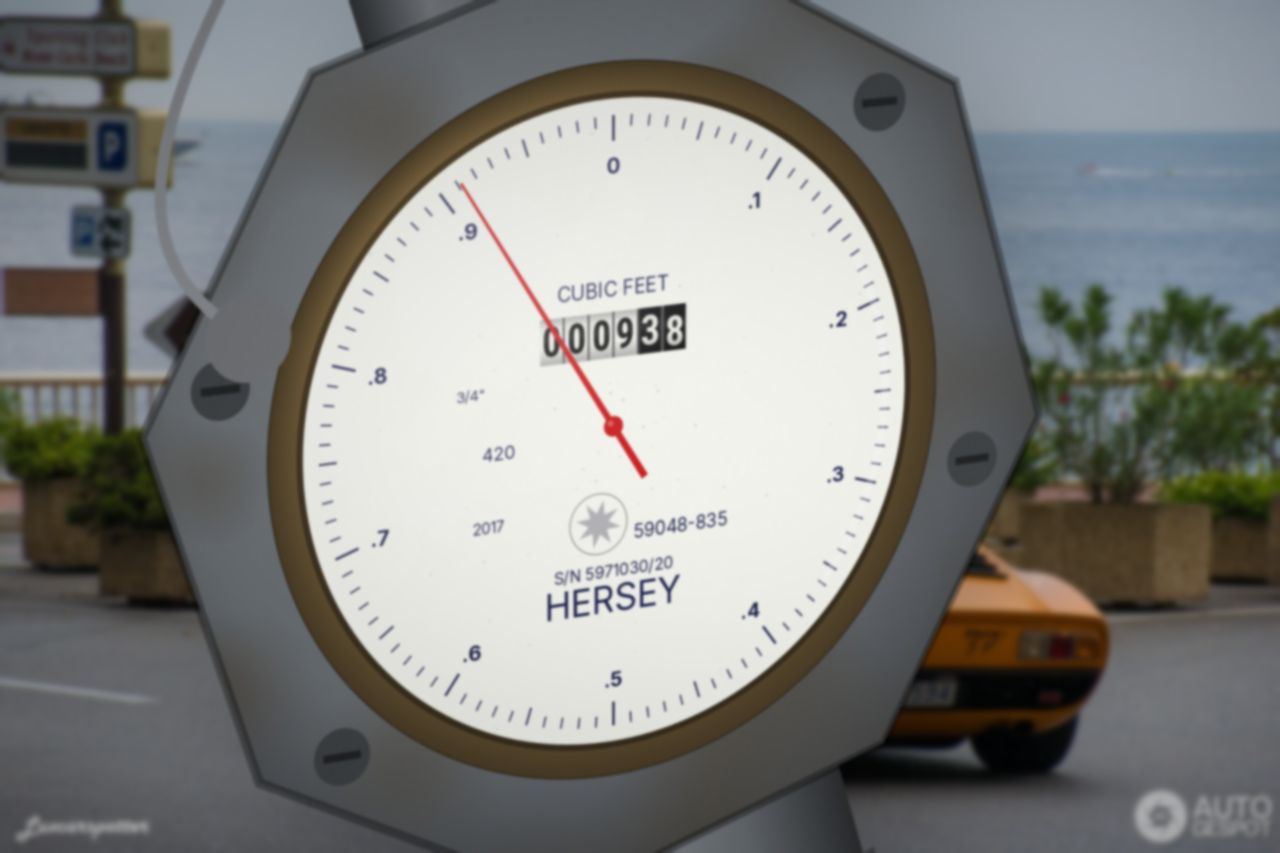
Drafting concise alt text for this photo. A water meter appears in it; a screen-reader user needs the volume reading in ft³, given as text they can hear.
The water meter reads 937.91 ft³
